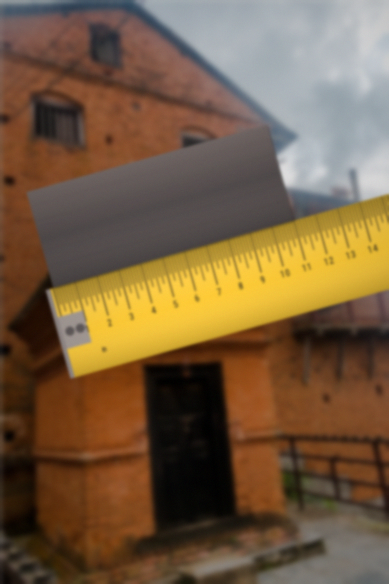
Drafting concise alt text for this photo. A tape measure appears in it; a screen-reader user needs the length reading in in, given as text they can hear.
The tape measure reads 11 in
